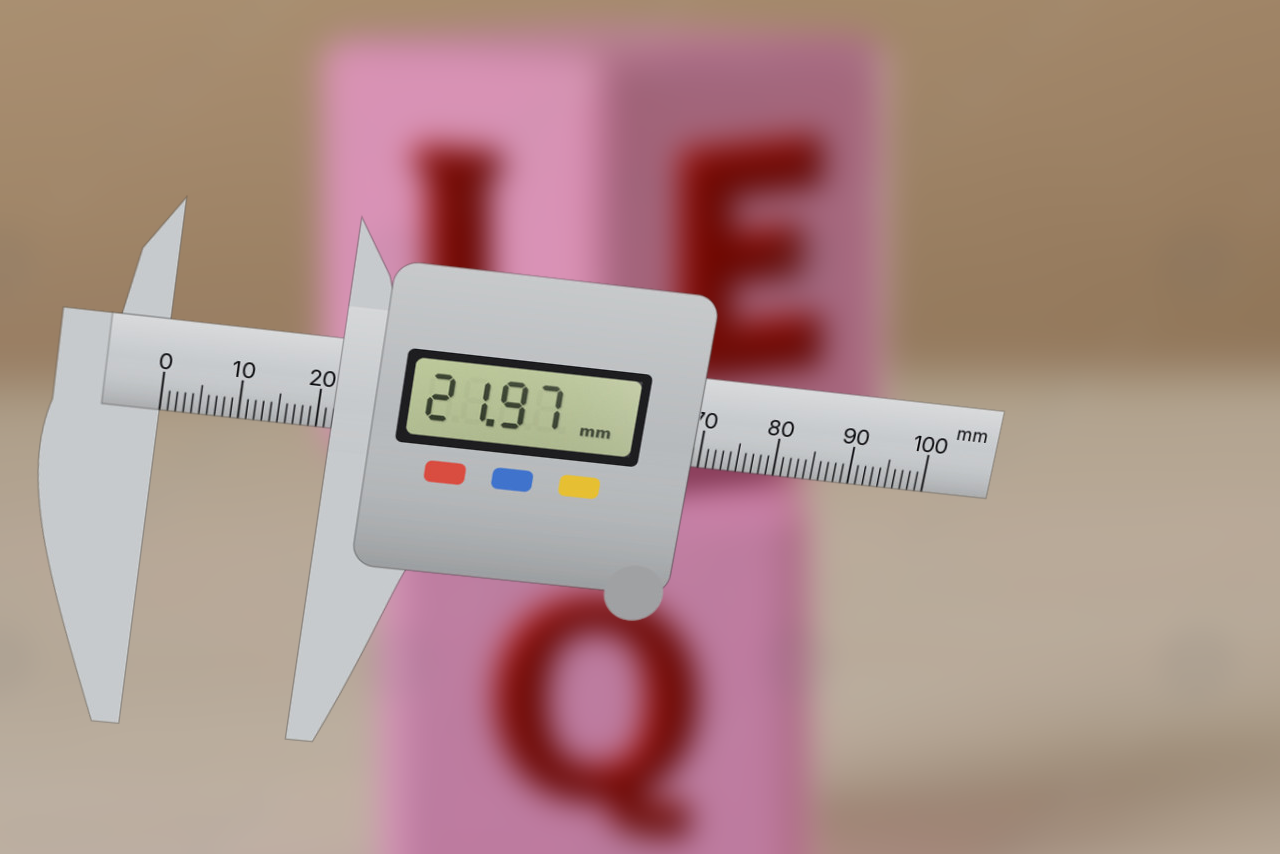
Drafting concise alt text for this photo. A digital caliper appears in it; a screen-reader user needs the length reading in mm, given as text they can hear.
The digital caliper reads 21.97 mm
